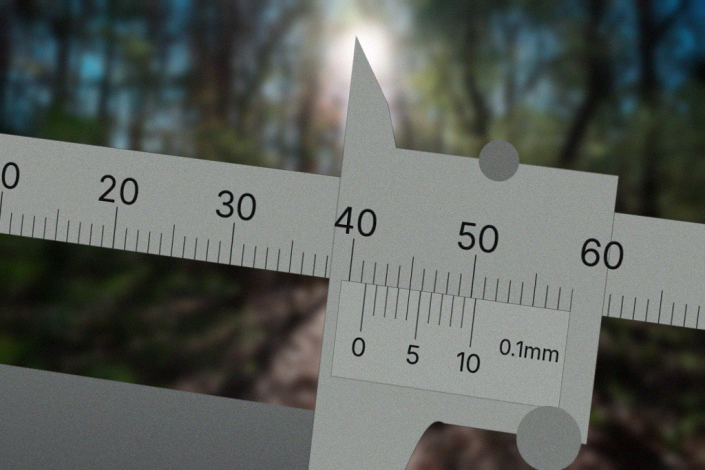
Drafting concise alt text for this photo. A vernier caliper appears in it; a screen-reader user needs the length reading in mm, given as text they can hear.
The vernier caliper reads 41.4 mm
